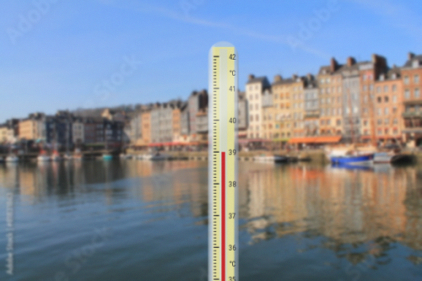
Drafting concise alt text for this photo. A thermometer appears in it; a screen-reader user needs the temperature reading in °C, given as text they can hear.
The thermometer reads 39 °C
